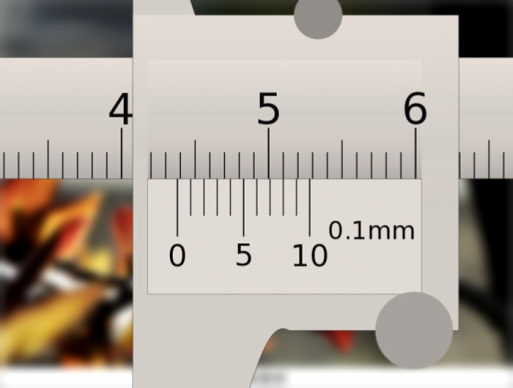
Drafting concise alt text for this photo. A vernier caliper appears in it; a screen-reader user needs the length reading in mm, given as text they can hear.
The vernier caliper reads 43.8 mm
